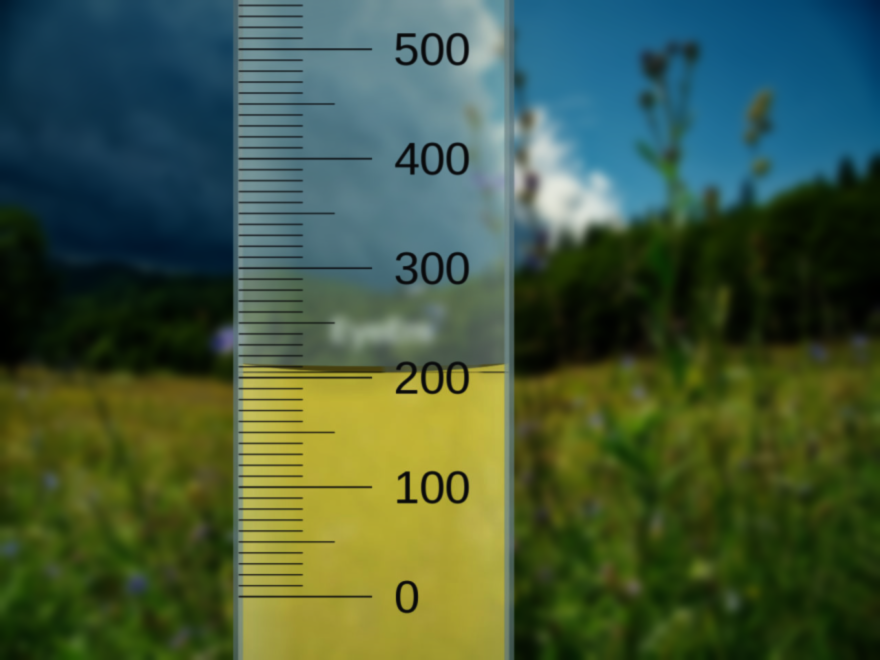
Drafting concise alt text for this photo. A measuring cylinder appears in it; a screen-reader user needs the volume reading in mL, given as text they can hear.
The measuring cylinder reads 205 mL
